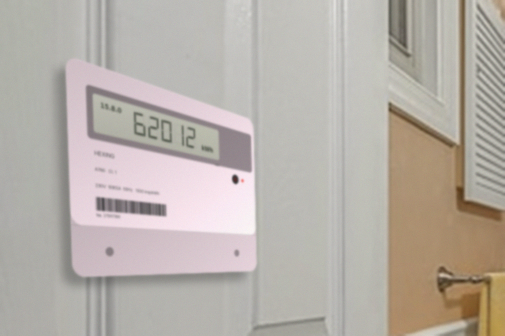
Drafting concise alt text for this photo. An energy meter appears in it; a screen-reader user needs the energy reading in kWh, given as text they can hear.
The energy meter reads 62012 kWh
